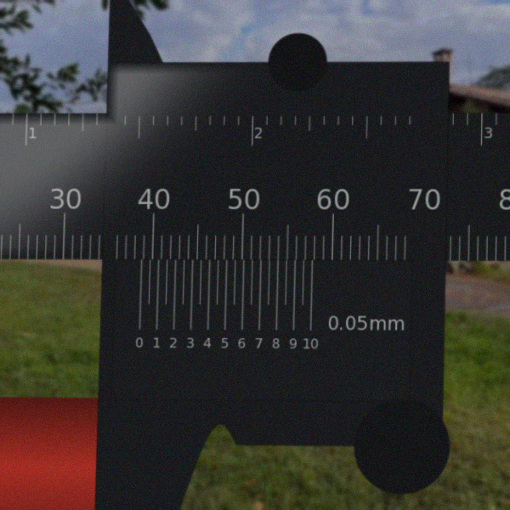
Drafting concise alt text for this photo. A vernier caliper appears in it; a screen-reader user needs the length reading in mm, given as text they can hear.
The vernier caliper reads 38.8 mm
